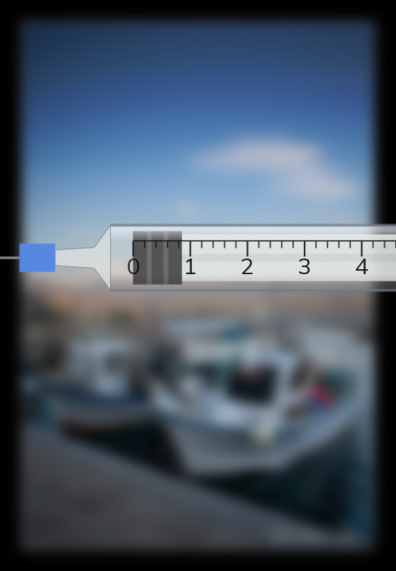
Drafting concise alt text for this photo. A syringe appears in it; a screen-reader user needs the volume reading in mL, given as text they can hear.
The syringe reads 0 mL
